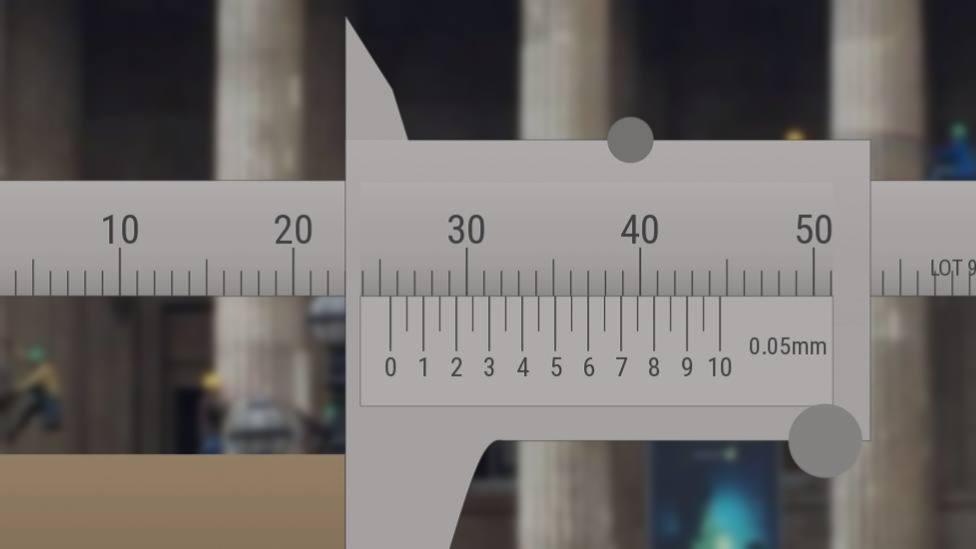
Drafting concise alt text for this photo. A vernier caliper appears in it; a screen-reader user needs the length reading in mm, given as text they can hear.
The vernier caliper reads 25.6 mm
